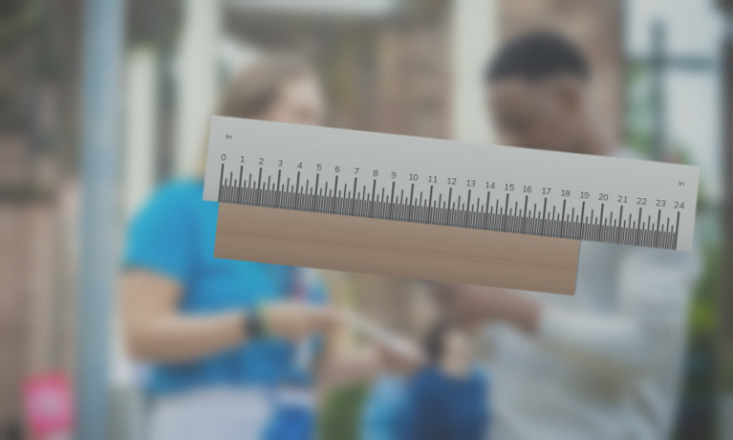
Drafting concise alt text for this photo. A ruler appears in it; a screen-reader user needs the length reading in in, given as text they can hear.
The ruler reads 19 in
